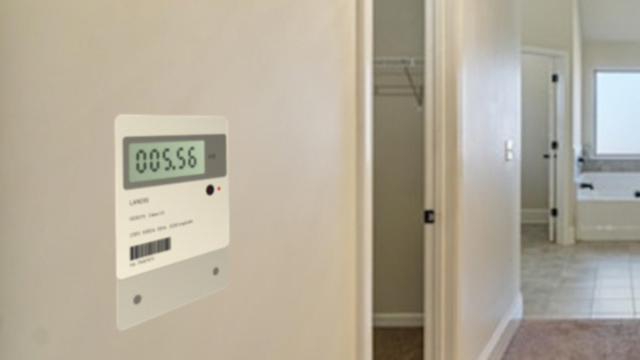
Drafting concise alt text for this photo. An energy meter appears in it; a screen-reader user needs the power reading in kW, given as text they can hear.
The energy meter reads 5.56 kW
